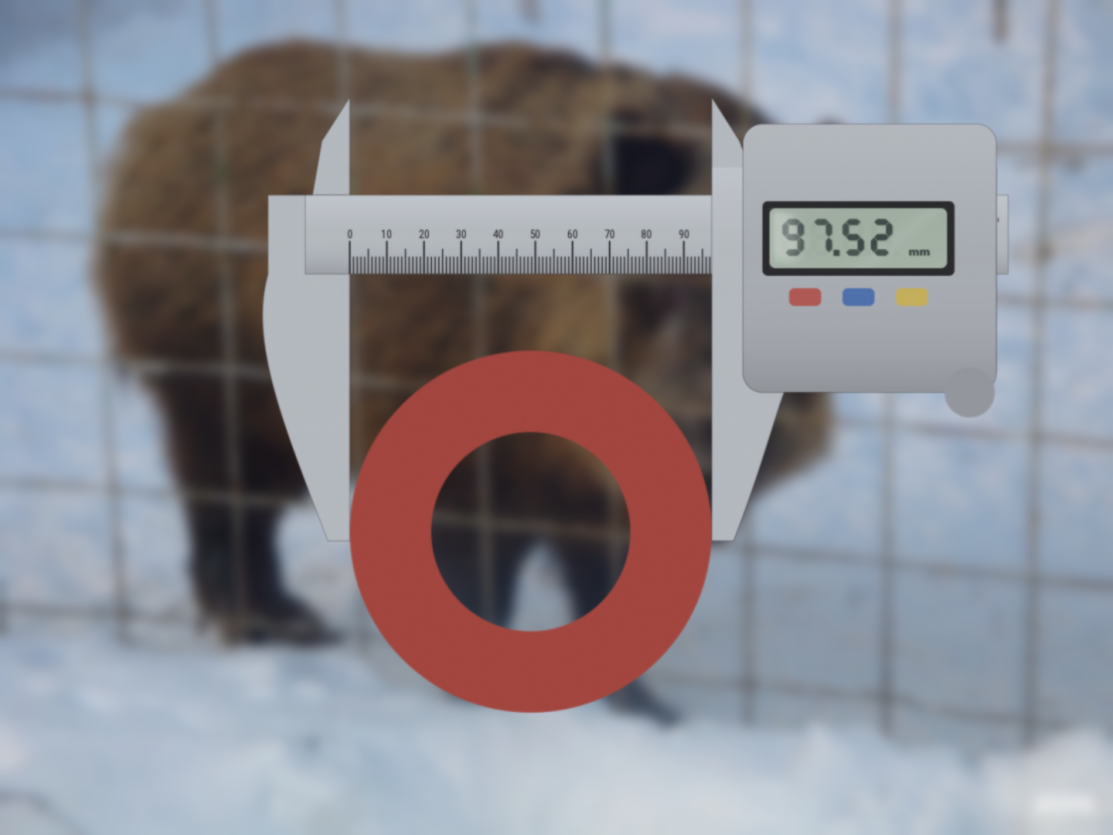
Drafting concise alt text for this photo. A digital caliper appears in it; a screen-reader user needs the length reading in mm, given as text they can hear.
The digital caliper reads 97.52 mm
